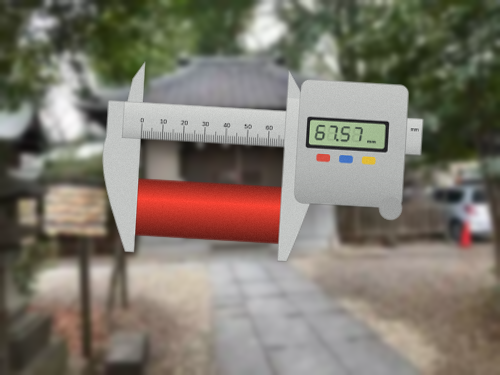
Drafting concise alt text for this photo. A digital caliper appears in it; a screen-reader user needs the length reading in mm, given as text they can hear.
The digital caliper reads 67.57 mm
